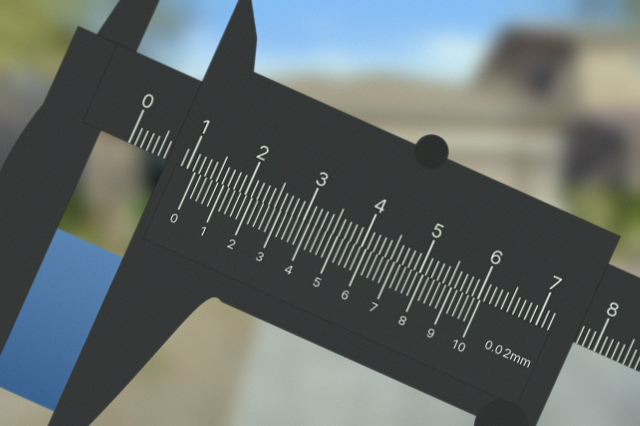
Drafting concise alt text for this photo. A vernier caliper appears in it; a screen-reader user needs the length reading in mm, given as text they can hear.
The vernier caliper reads 11.4 mm
